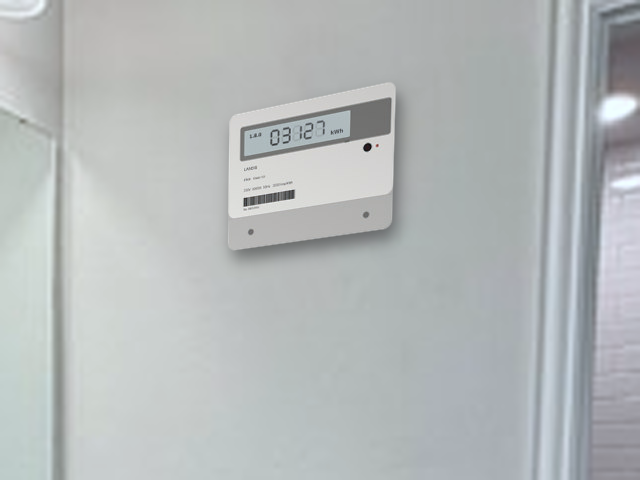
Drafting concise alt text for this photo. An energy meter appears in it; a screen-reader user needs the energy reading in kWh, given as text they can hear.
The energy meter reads 3127 kWh
